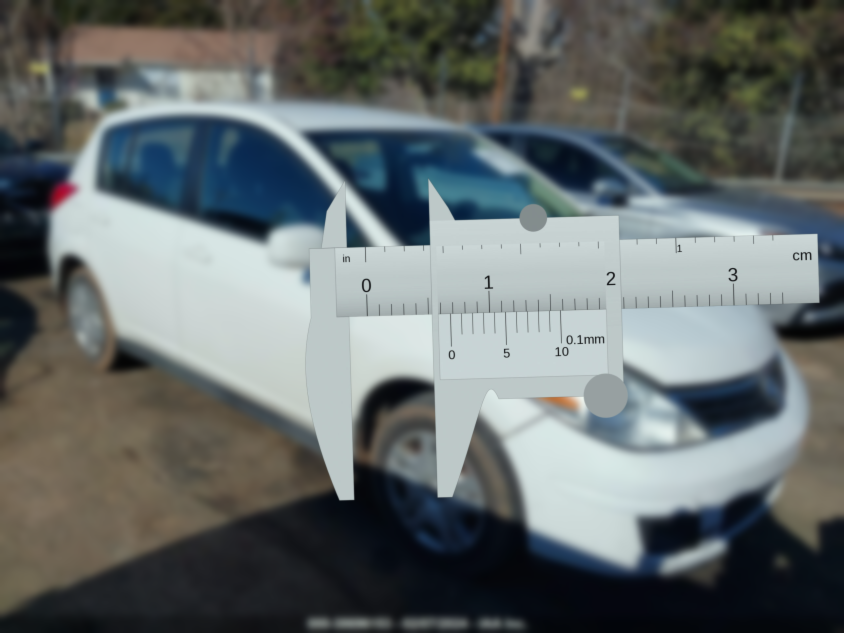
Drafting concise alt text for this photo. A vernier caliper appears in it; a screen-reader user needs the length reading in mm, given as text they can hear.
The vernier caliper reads 6.8 mm
